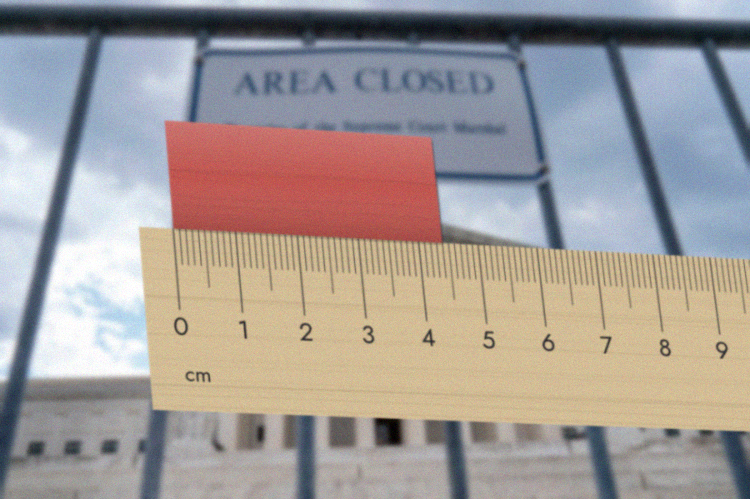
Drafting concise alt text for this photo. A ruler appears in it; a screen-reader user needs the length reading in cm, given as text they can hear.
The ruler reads 4.4 cm
